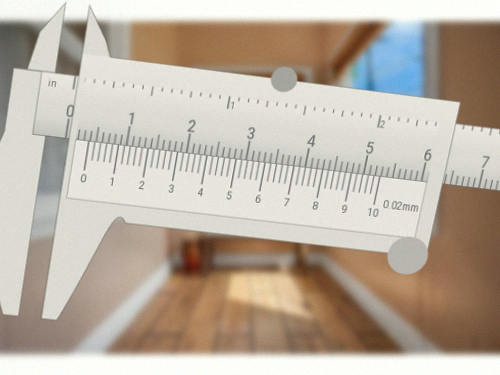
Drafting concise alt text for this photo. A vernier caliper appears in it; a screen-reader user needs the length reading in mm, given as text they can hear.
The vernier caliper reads 3.8 mm
